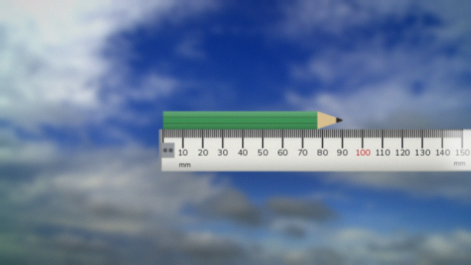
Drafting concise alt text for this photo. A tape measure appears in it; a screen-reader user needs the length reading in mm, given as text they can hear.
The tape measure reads 90 mm
